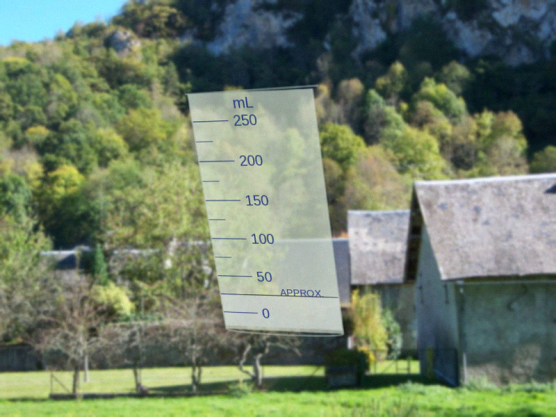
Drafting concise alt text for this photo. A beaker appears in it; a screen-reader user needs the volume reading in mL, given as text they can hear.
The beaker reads 25 mL
